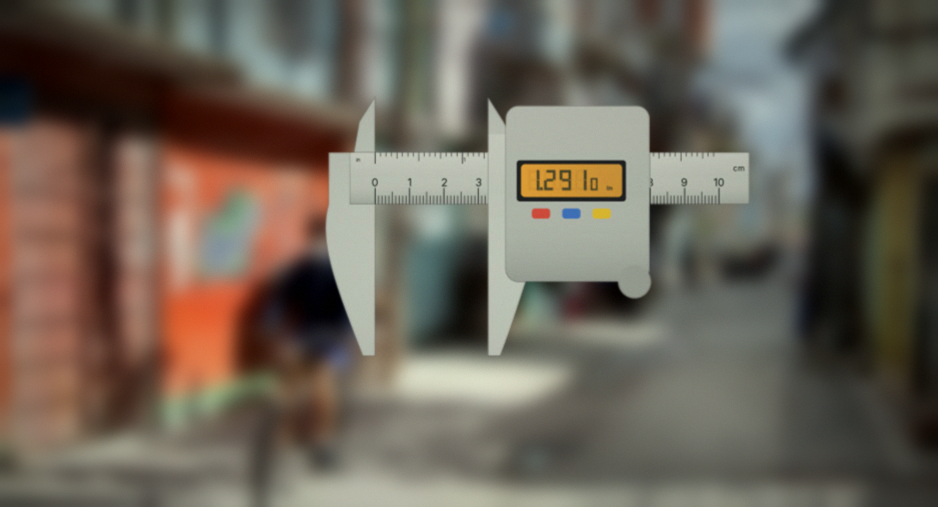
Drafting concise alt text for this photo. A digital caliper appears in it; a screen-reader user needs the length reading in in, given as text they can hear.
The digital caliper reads 1.2910 in
